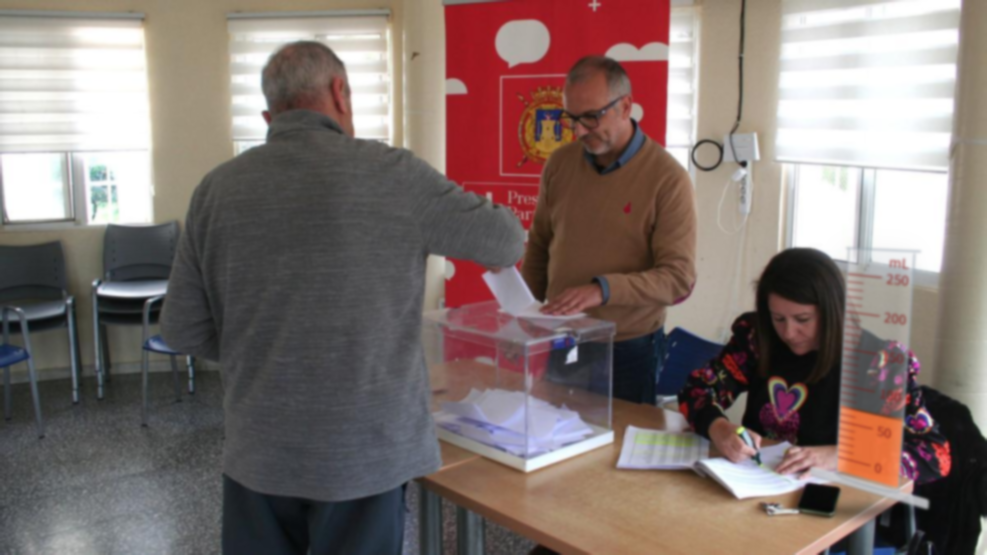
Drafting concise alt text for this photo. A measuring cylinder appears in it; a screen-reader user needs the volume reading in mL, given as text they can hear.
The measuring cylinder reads 70 mL
